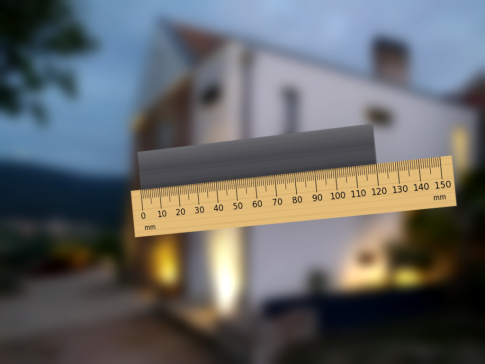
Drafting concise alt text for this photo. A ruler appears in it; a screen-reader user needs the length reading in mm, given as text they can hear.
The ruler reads 120 mm
